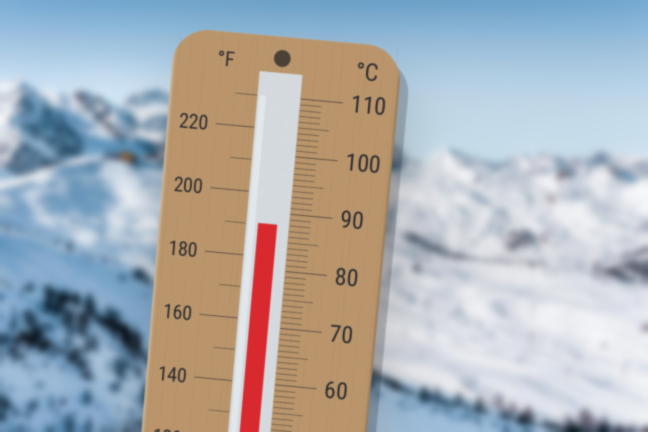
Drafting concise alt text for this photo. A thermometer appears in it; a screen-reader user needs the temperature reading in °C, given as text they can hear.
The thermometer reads 88 °C
